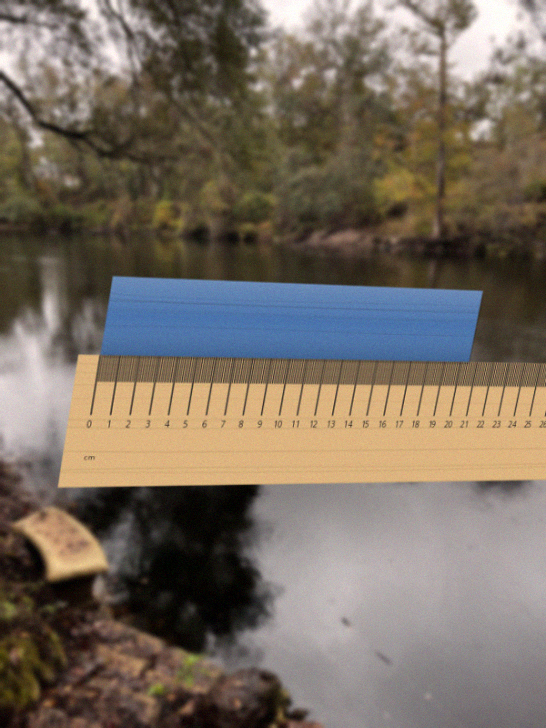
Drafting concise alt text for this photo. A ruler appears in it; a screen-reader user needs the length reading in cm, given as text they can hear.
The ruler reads 20.5 cm
